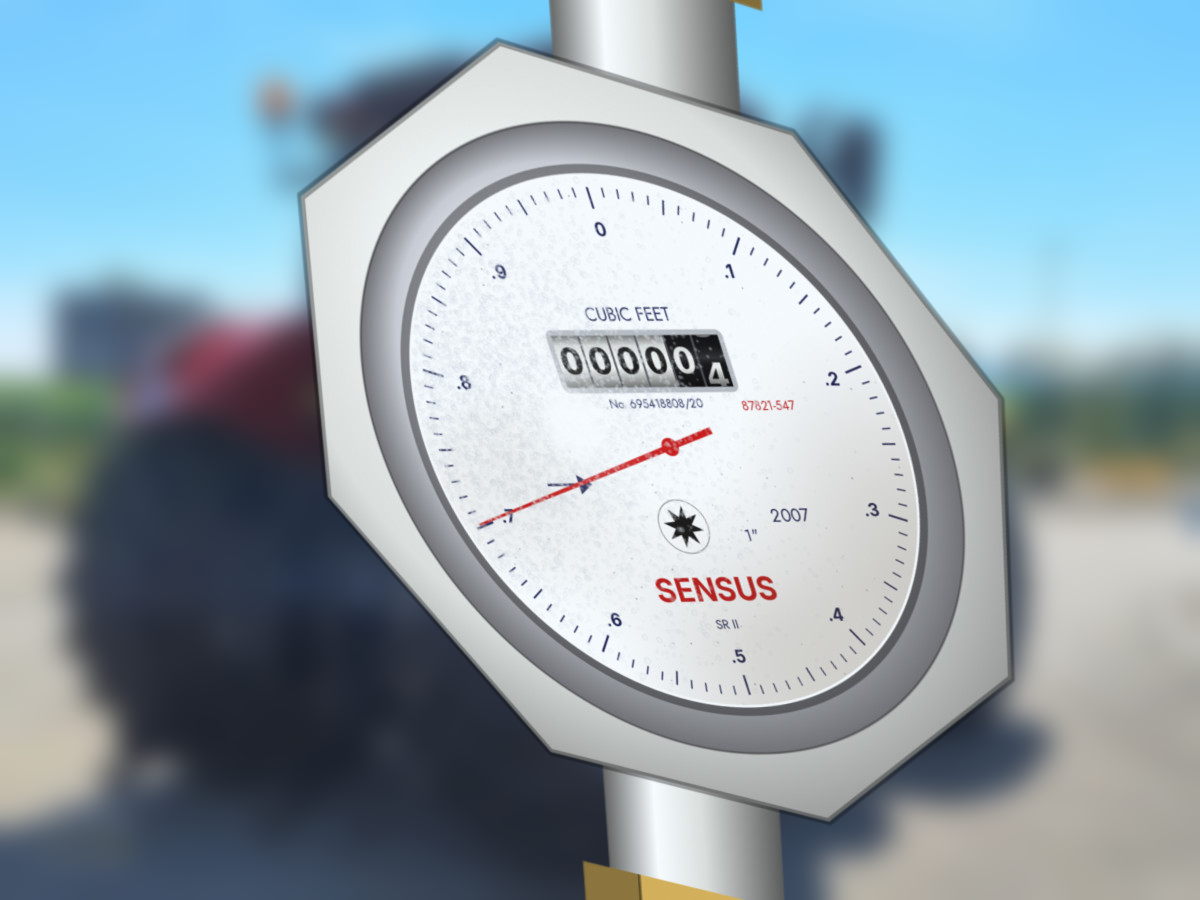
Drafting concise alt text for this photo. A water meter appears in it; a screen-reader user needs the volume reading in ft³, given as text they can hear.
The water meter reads 3.70 ft³
